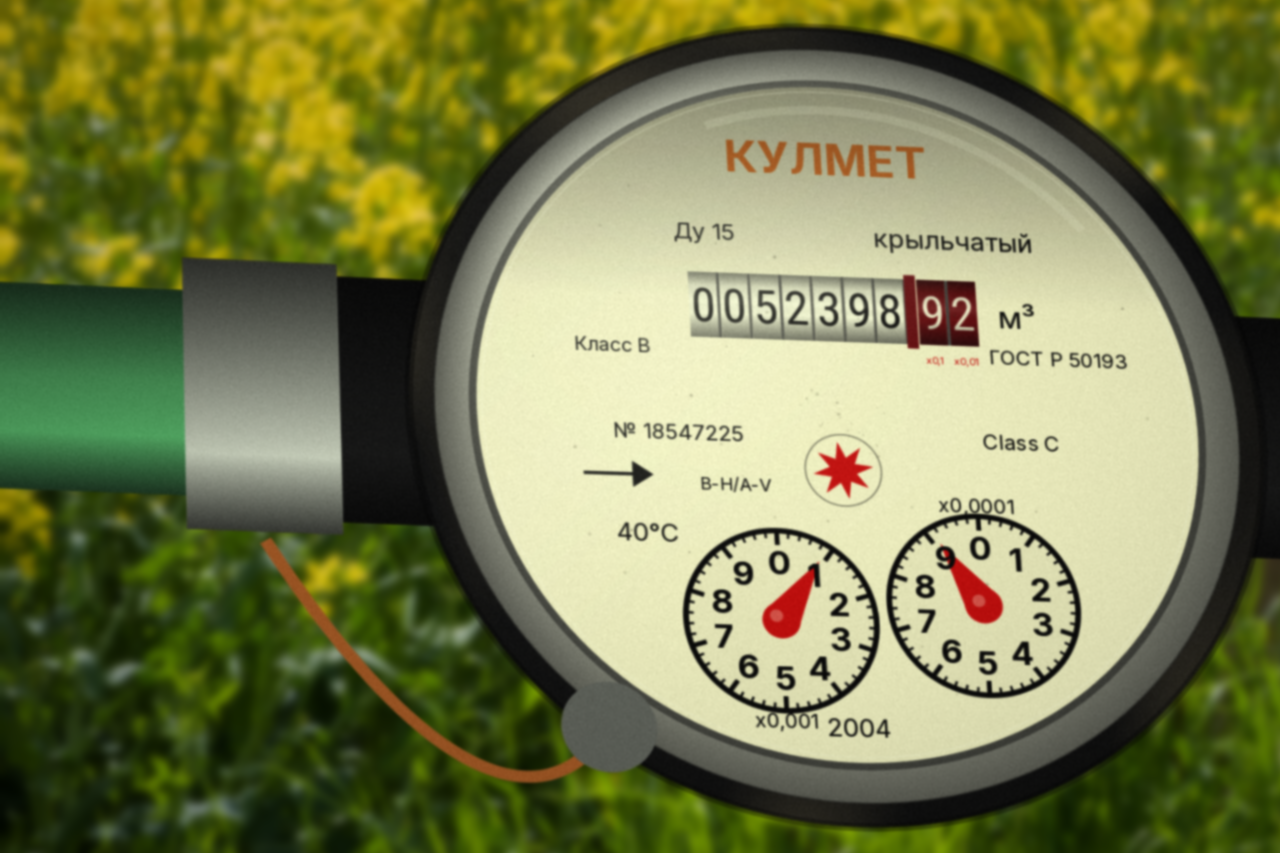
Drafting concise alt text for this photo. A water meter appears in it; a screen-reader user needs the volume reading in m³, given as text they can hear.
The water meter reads 52398.9209 m³
